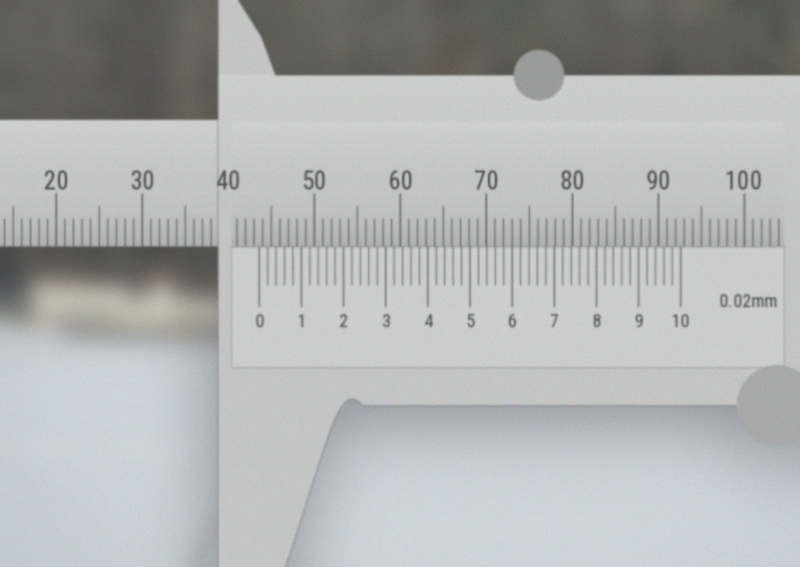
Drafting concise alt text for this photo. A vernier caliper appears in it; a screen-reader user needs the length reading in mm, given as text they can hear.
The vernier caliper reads 43.6 mm
